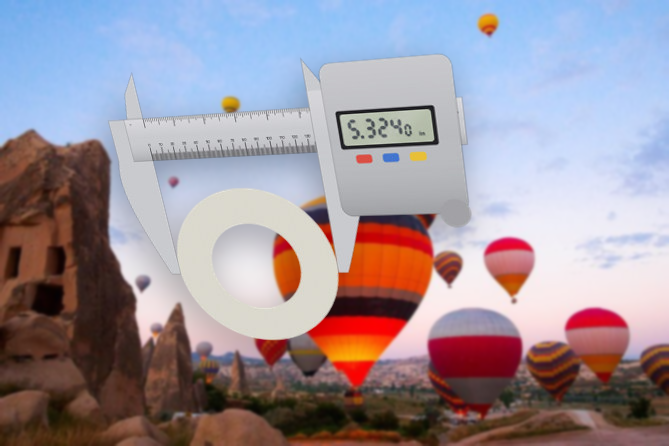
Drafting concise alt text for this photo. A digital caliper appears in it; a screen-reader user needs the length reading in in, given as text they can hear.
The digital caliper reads 5.3240 in
